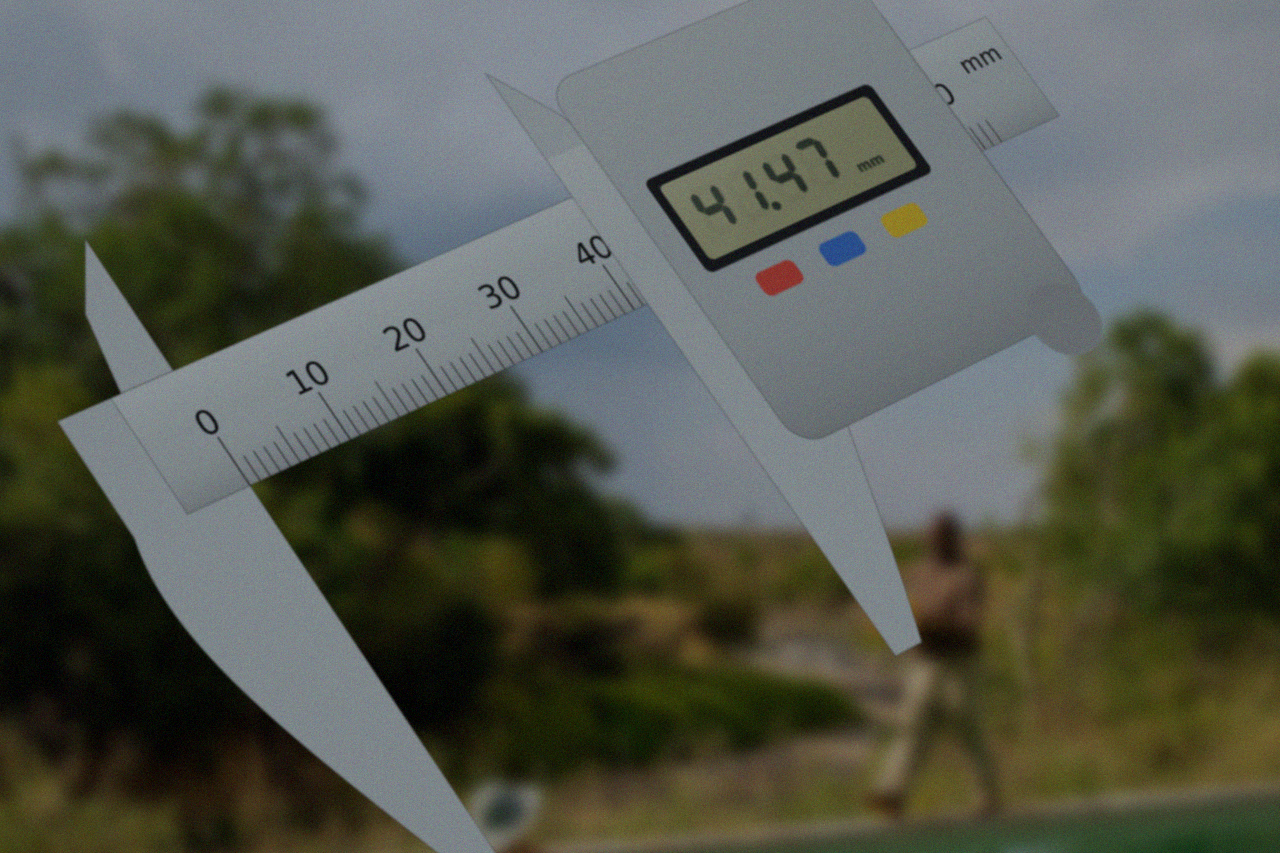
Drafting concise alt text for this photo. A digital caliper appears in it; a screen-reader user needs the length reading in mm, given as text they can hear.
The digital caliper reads 41.47 mm
